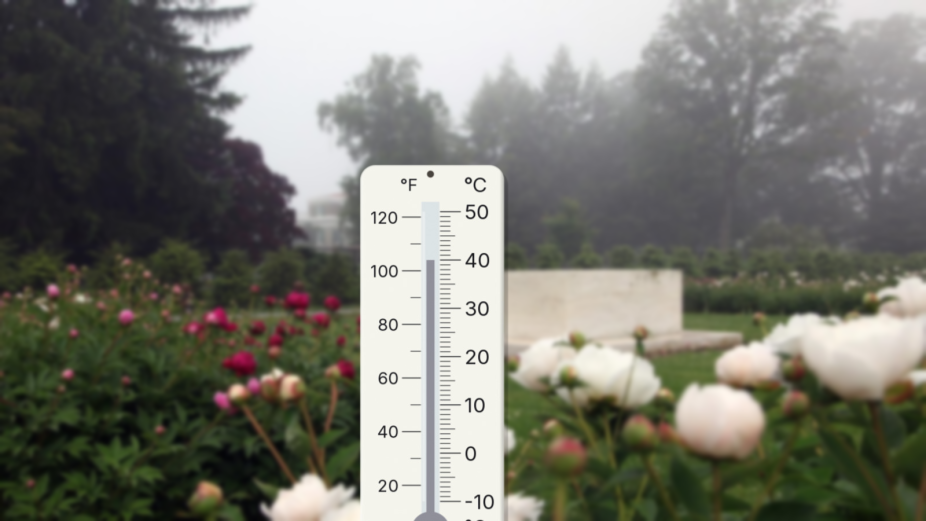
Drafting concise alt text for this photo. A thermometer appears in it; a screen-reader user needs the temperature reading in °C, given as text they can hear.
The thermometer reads 40 °C
